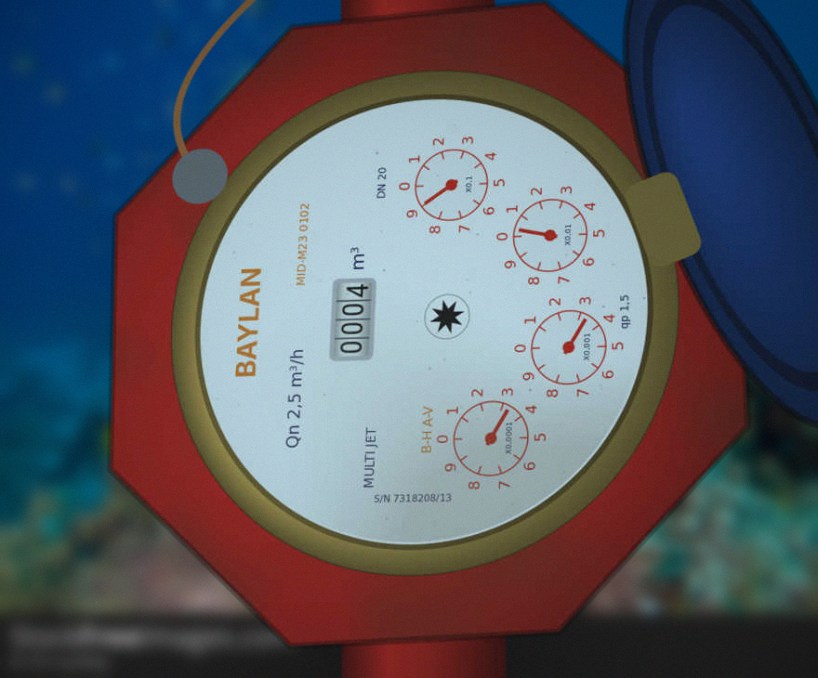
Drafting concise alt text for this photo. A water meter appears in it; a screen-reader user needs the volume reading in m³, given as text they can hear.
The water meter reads 3.9033 m³
